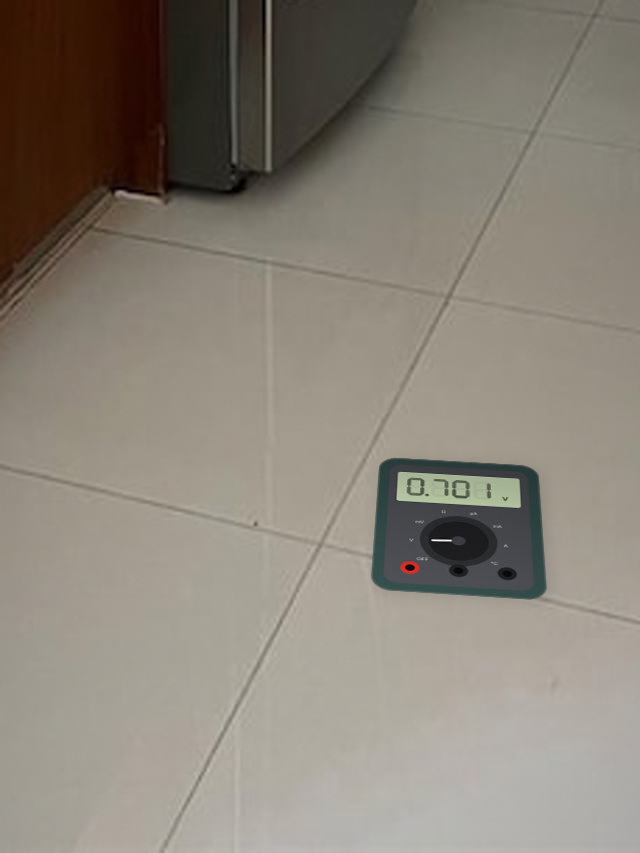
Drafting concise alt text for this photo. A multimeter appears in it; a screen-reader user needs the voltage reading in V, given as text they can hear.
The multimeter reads 0.701 V
